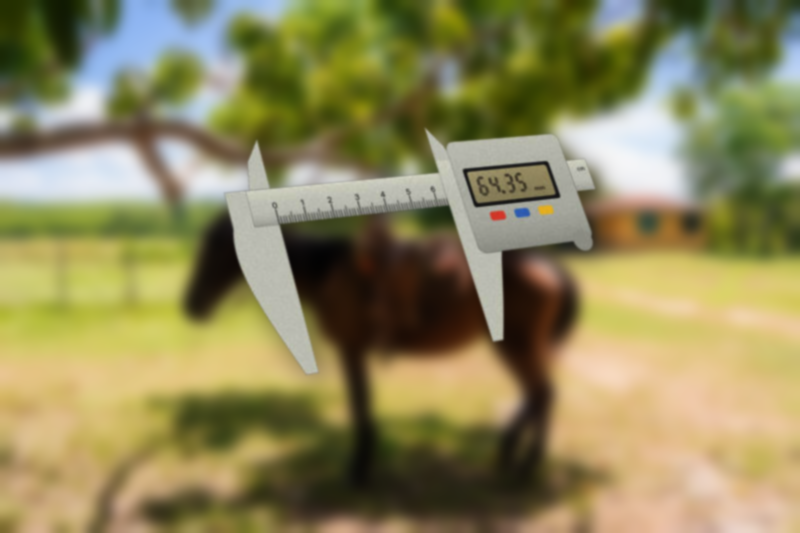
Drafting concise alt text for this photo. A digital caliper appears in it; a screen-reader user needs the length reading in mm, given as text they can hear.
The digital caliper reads 64.35 mm
